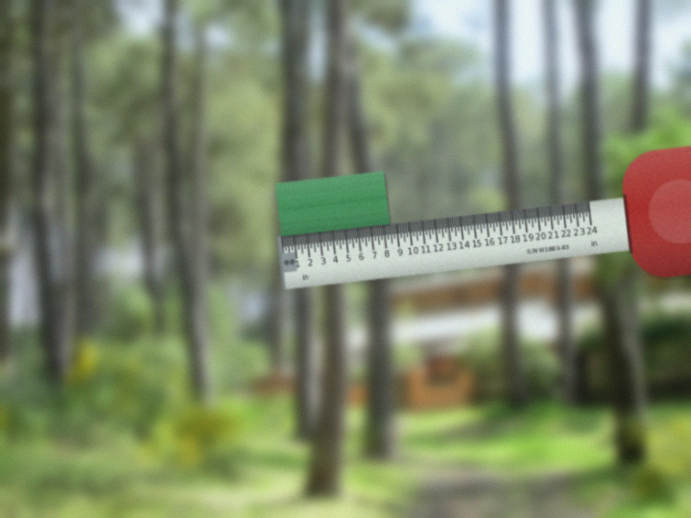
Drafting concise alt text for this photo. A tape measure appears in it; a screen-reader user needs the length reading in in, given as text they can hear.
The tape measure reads 8.5 in
